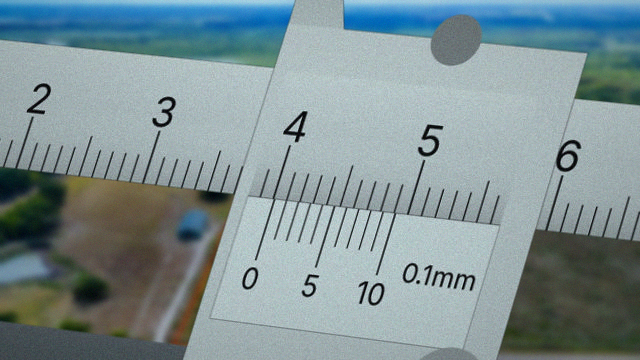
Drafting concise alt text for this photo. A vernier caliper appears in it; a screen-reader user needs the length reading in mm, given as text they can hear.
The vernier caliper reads 40.1 mm
